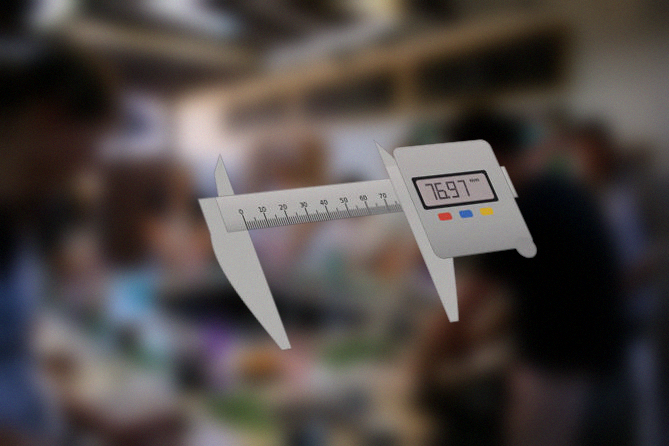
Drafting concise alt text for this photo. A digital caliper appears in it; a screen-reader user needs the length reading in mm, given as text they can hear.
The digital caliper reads 76.97 mm
